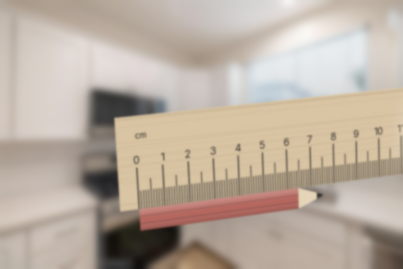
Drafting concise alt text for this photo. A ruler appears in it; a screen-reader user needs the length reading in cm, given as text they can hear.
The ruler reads 7.5 cm
